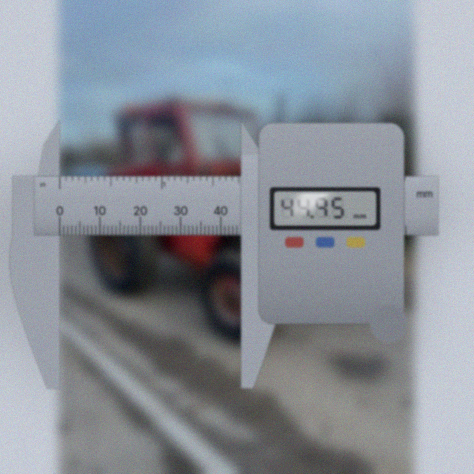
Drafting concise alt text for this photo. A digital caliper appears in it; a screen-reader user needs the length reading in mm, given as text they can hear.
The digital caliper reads 44.95 mm
